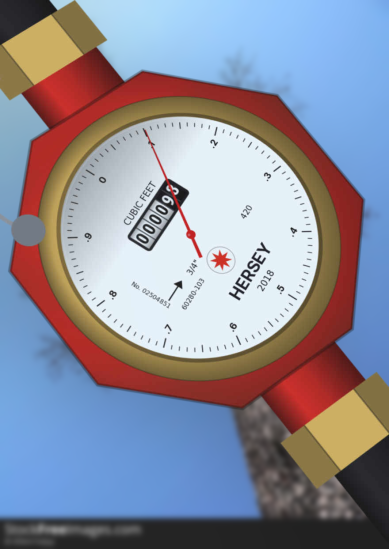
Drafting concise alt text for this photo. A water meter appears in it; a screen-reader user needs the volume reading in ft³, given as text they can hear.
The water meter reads 98.10 ft³
